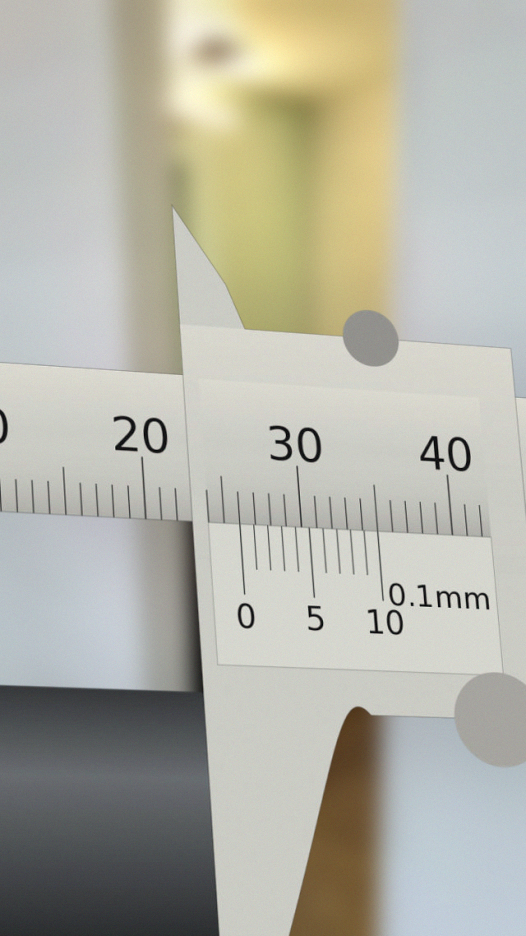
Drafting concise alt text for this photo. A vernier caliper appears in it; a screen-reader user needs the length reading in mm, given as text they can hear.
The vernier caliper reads 26.0 mm
